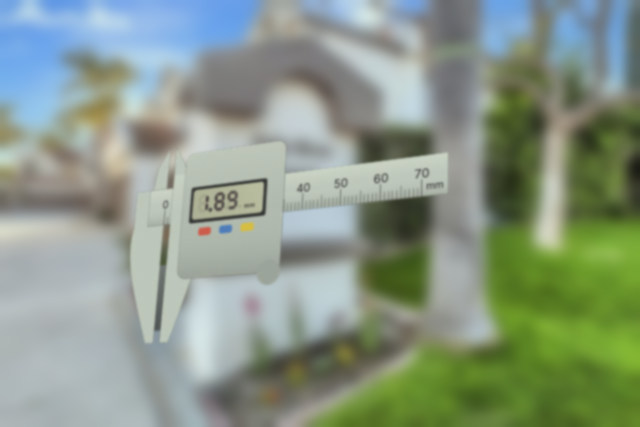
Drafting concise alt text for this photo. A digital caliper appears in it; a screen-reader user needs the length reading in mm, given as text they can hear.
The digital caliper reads 1.89 mm
